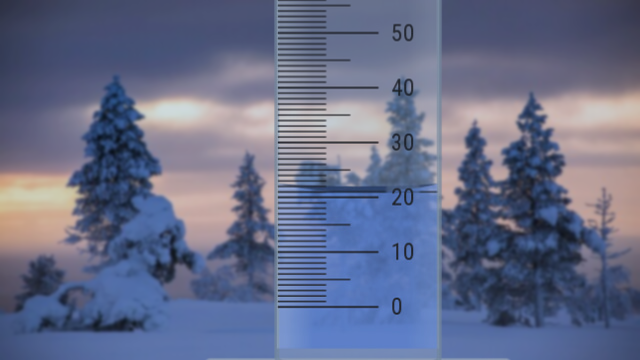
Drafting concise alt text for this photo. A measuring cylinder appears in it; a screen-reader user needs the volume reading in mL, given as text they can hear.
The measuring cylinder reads 21 mL
